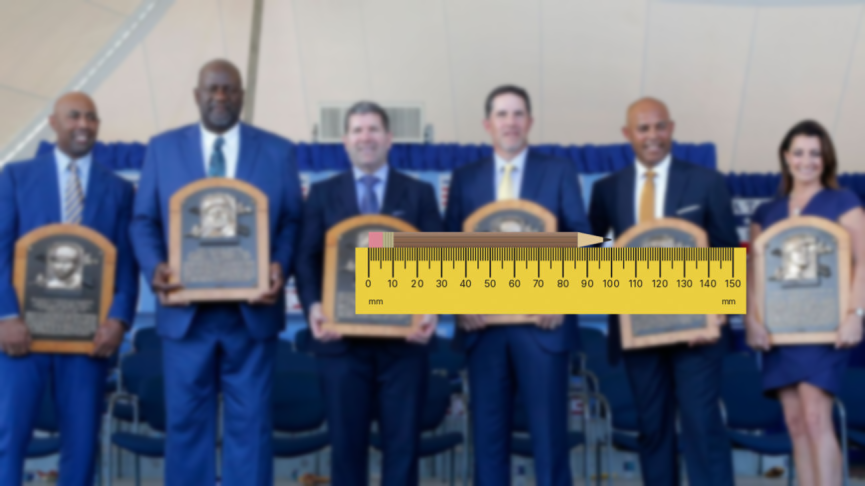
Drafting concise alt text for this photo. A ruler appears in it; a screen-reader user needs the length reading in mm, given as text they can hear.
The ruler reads 100 mm
